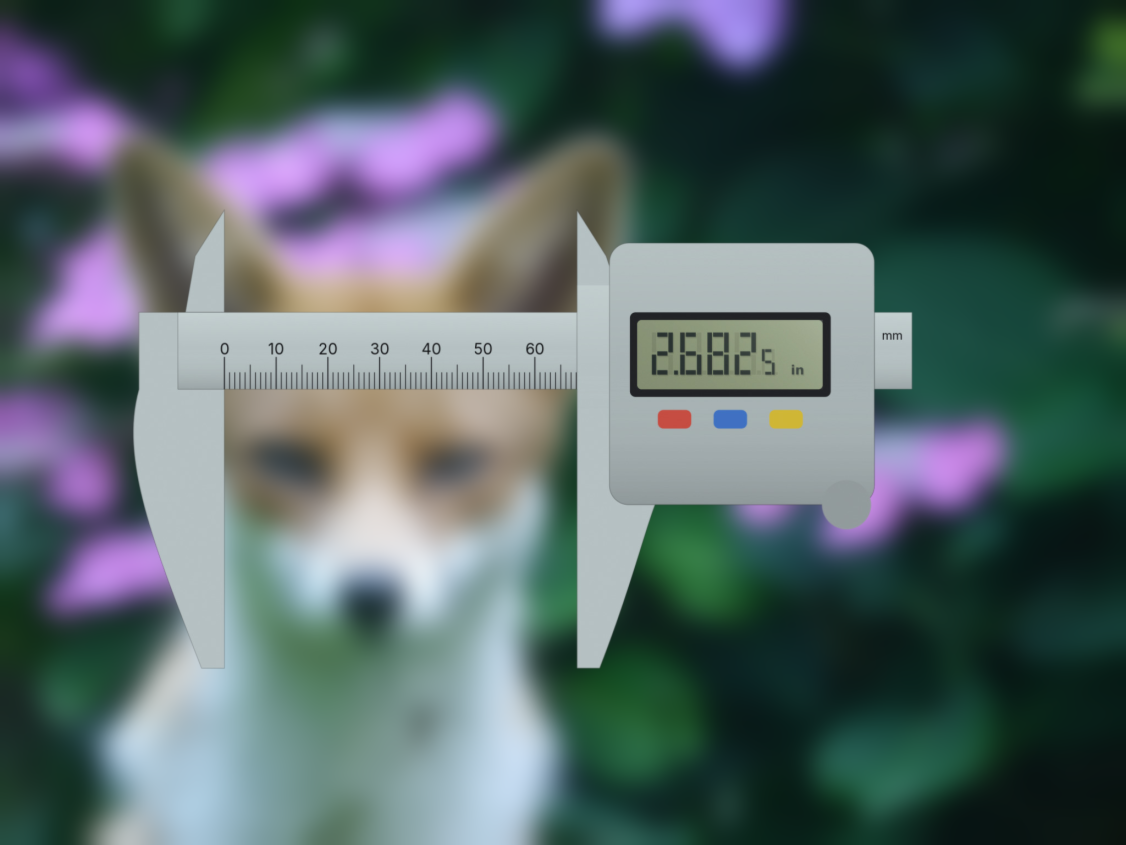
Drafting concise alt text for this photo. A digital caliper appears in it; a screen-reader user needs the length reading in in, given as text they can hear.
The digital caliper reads 2.6825 in
